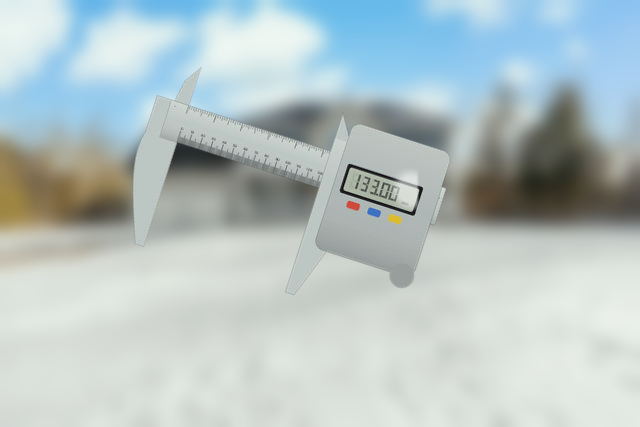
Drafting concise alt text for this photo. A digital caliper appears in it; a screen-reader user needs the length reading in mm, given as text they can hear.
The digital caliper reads 133.00 mm
